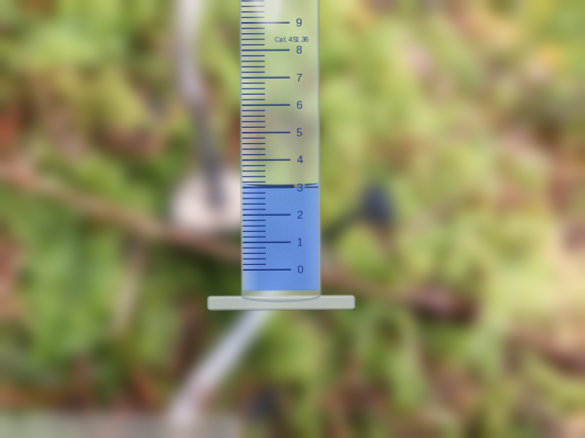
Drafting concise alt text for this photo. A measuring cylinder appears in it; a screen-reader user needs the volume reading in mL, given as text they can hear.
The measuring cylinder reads 3 mL
